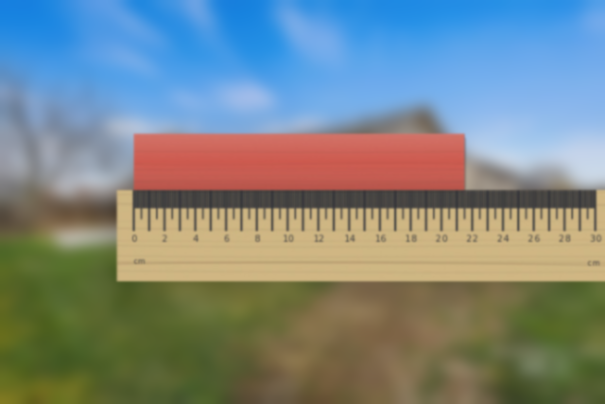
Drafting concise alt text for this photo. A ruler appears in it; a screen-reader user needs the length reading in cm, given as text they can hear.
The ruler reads 21.5 cm
